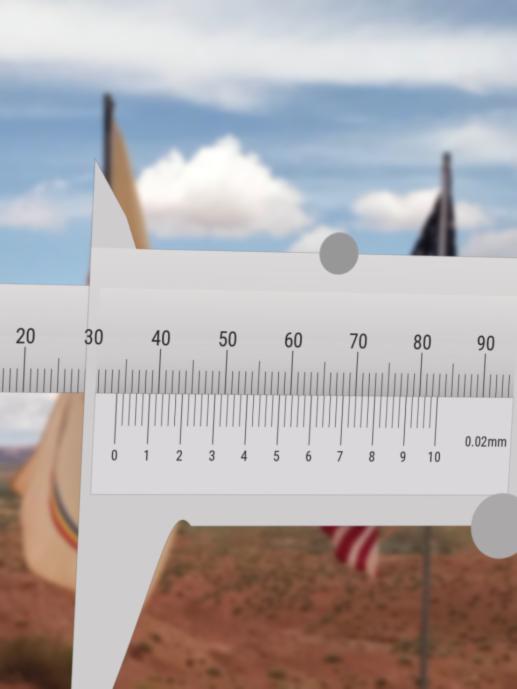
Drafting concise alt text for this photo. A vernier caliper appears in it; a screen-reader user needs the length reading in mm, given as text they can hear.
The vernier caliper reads 33.8 mm
